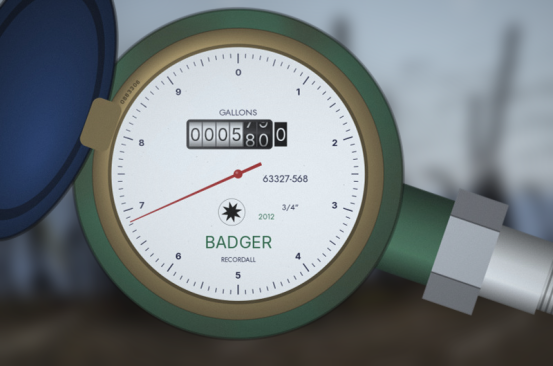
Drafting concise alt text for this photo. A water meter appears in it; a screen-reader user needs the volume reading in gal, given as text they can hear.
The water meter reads 5796.8 gal
